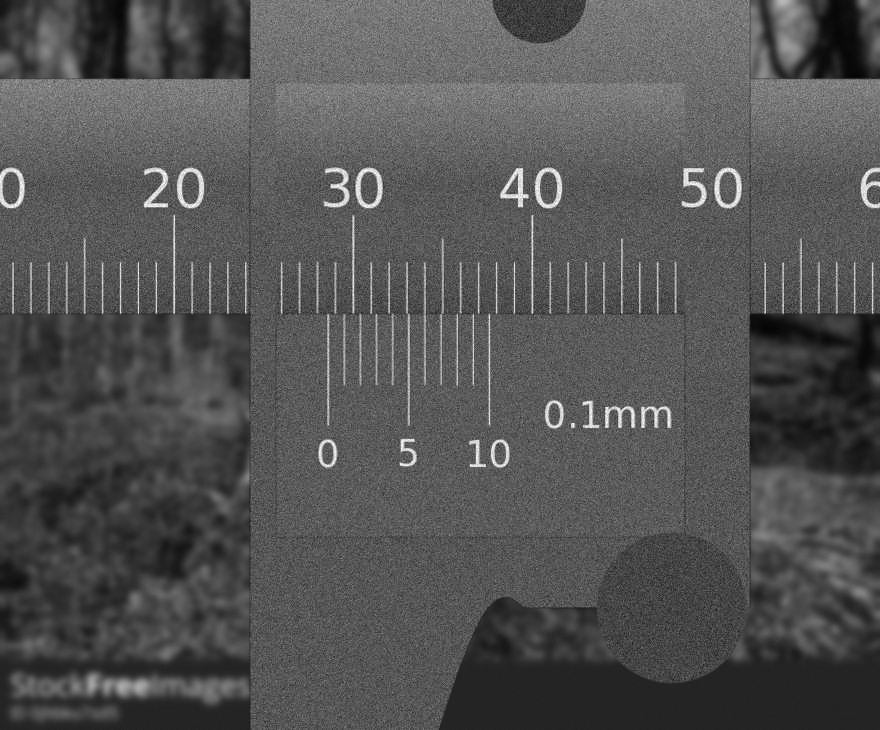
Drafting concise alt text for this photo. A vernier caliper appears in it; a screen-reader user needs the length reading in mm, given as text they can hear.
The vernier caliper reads 28.6 mm
